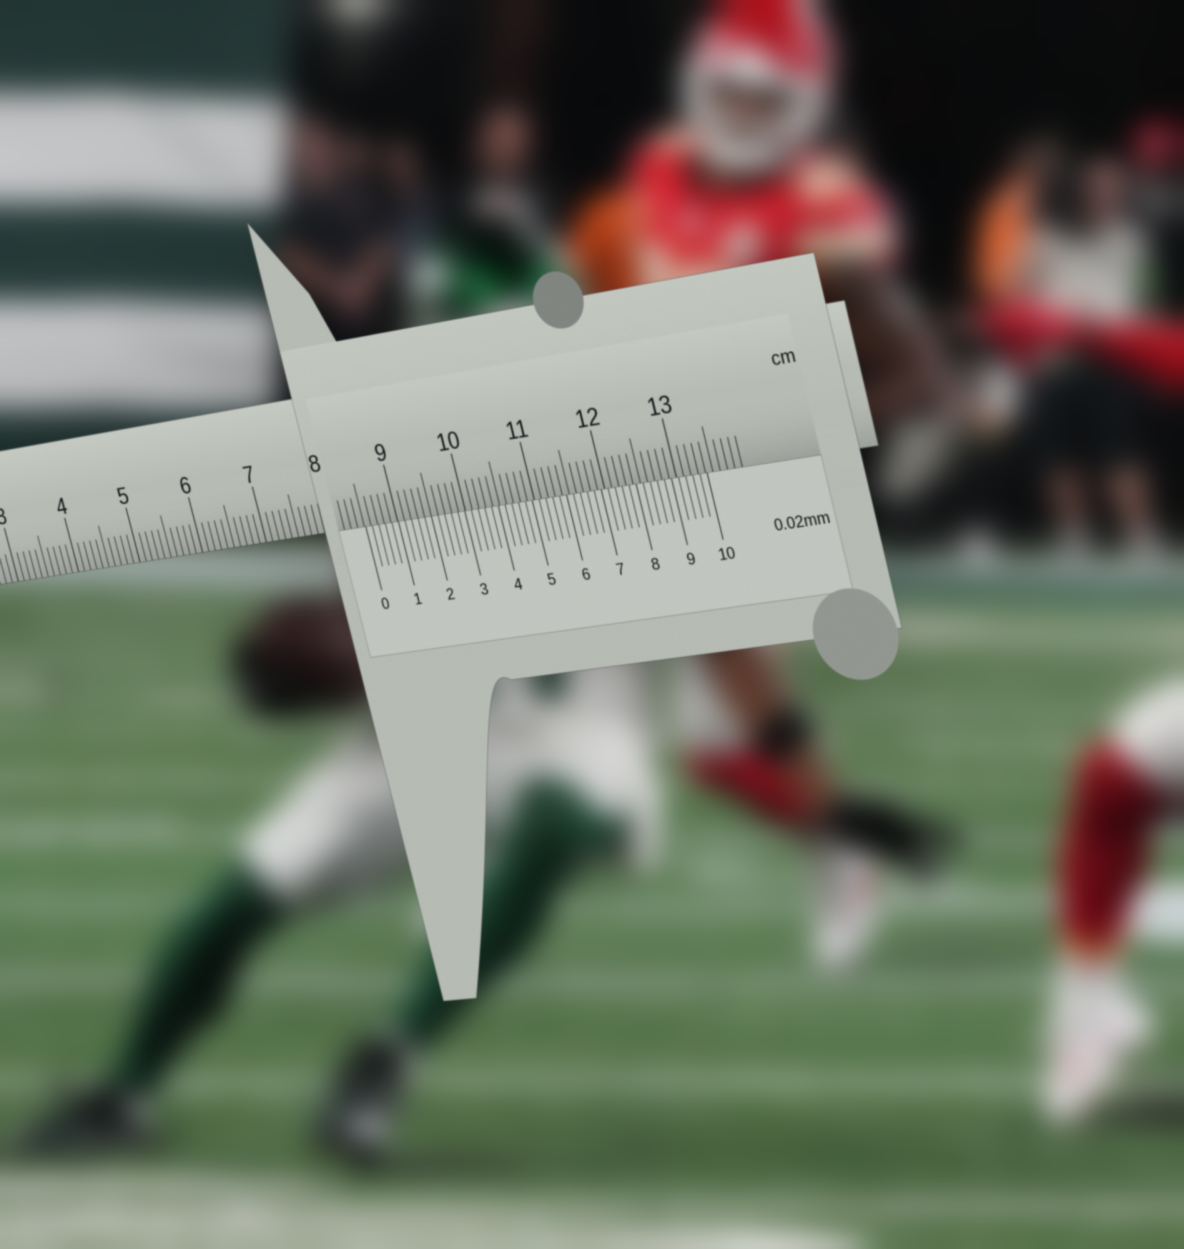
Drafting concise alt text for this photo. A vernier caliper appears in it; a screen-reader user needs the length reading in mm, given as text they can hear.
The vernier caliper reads 85.2 mm
